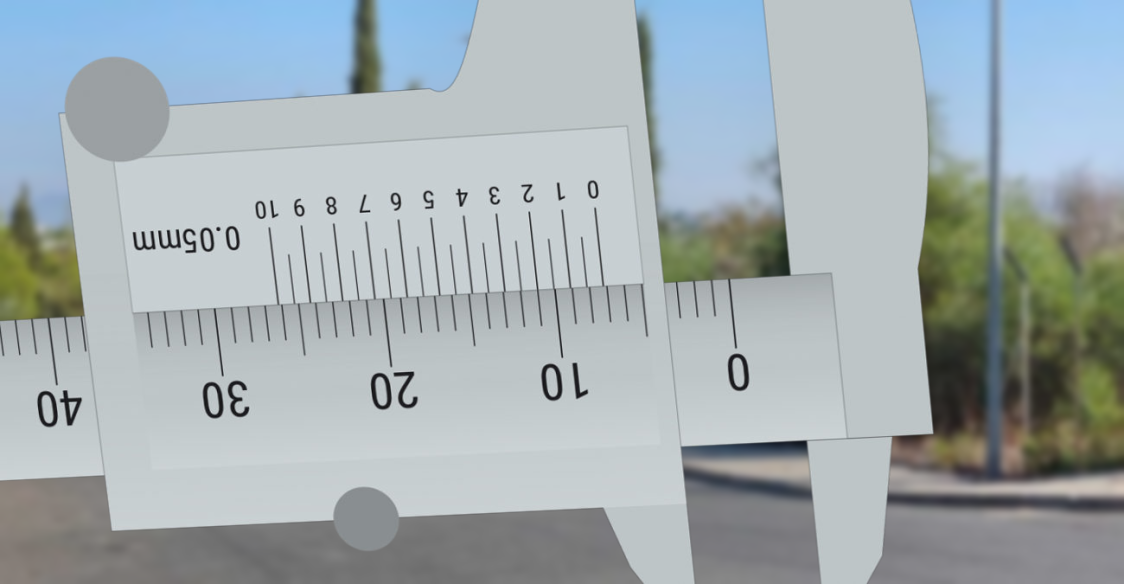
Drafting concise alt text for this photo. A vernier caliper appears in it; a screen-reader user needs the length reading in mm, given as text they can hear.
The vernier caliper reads 7.2 mm
